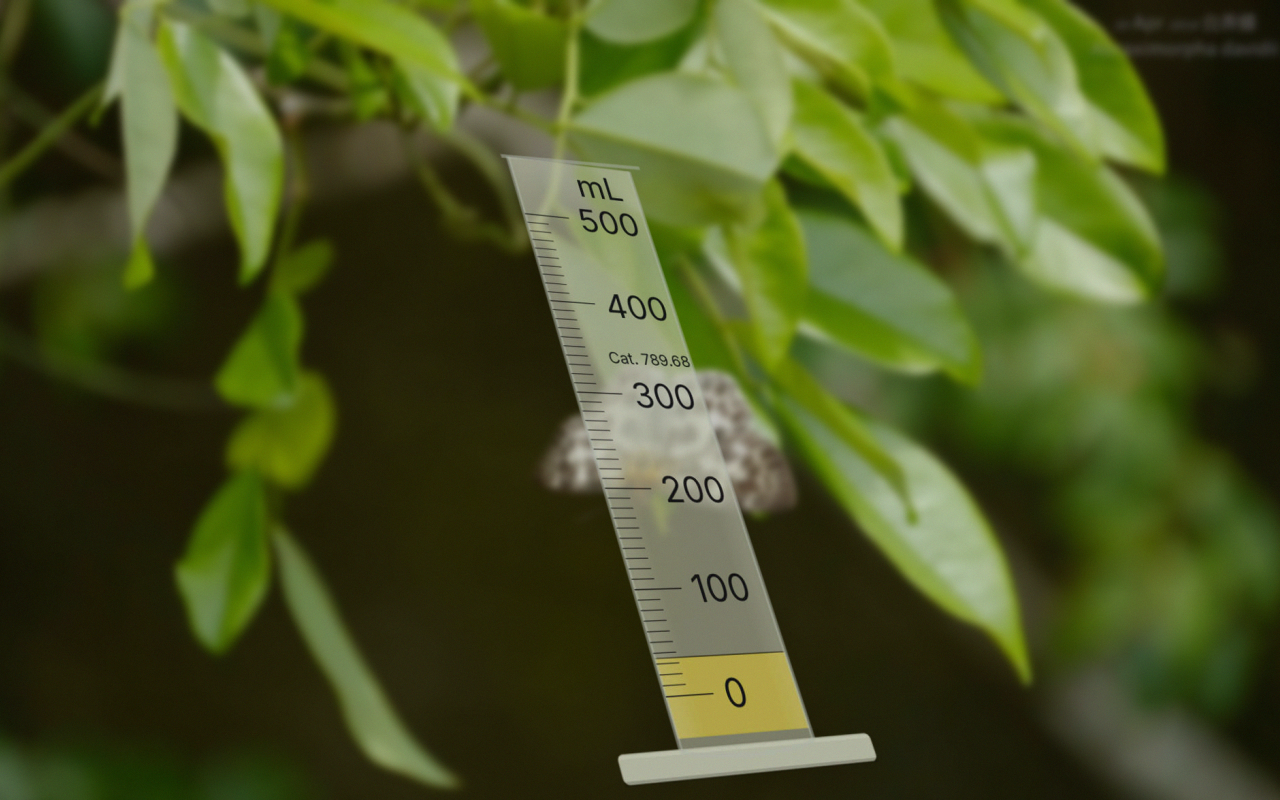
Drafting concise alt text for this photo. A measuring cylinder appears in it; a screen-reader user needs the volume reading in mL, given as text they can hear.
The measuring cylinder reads 35 mL
